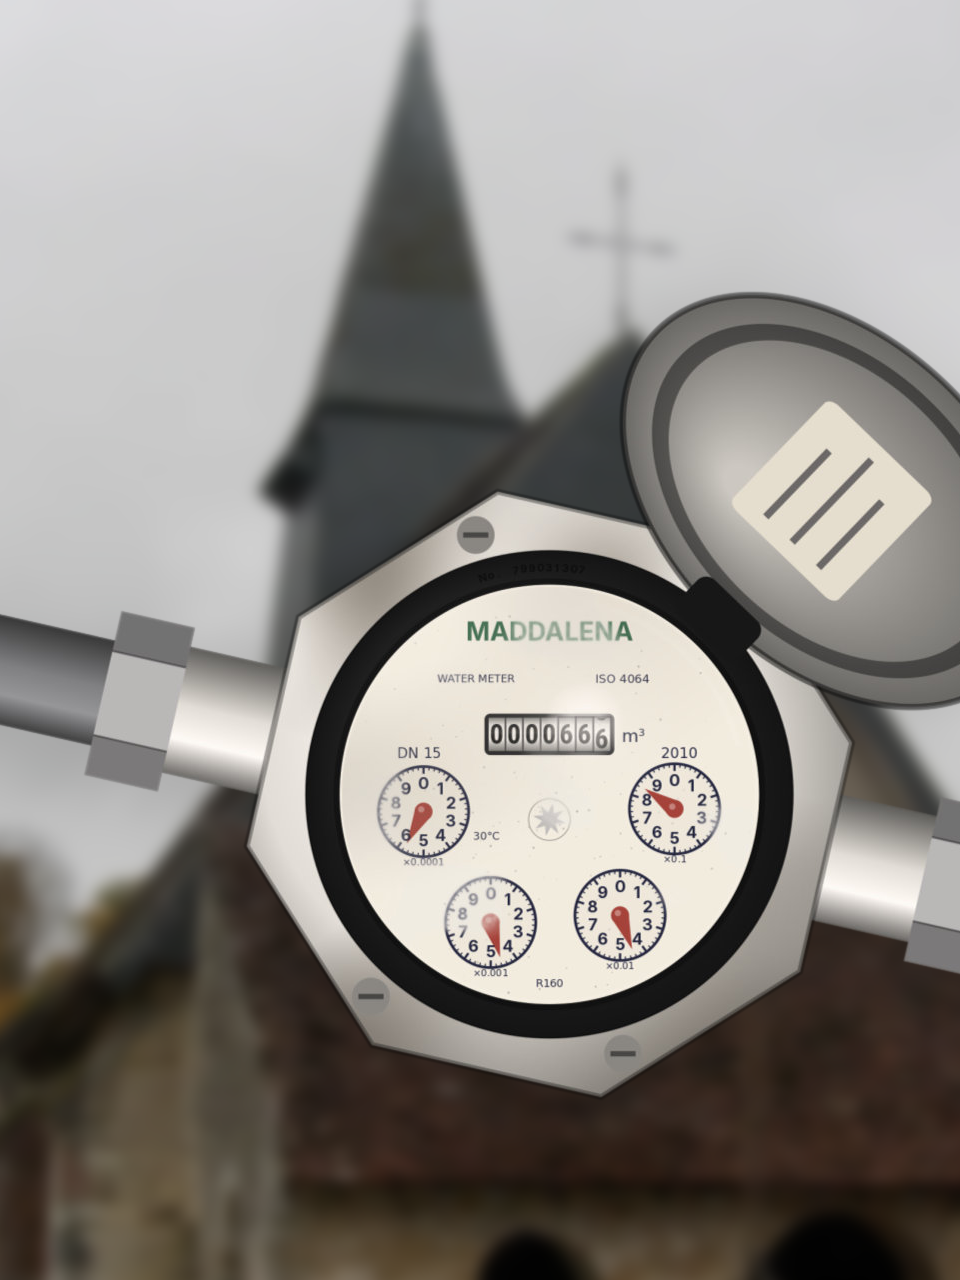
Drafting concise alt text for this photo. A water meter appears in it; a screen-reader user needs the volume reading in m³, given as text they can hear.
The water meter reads 665.8445 m³
